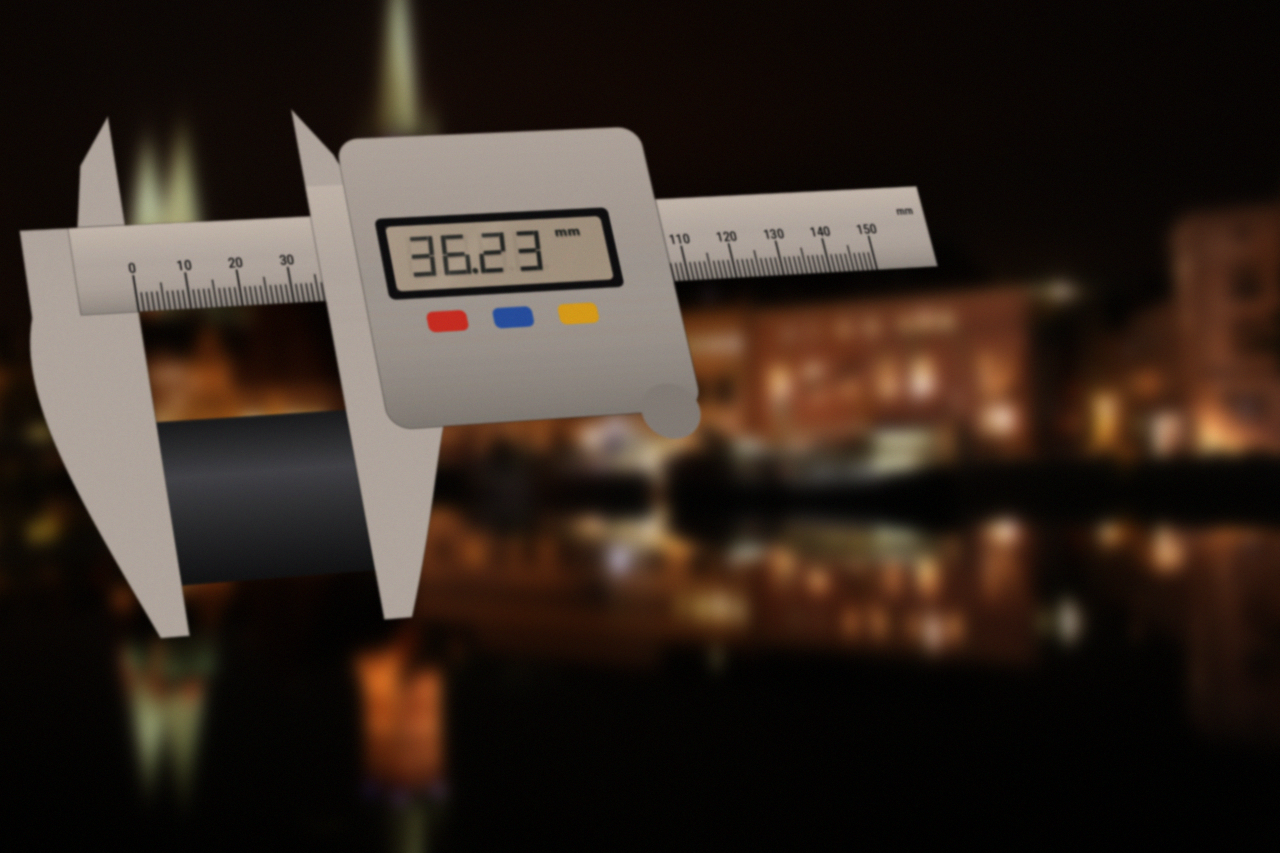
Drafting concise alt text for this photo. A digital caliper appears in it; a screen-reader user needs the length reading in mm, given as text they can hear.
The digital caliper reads 36.23 mm
